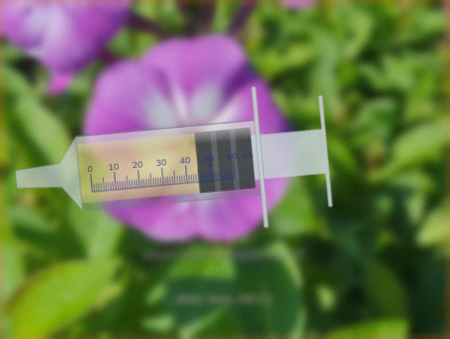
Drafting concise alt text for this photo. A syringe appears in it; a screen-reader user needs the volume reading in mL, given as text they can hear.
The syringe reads 45 mL
